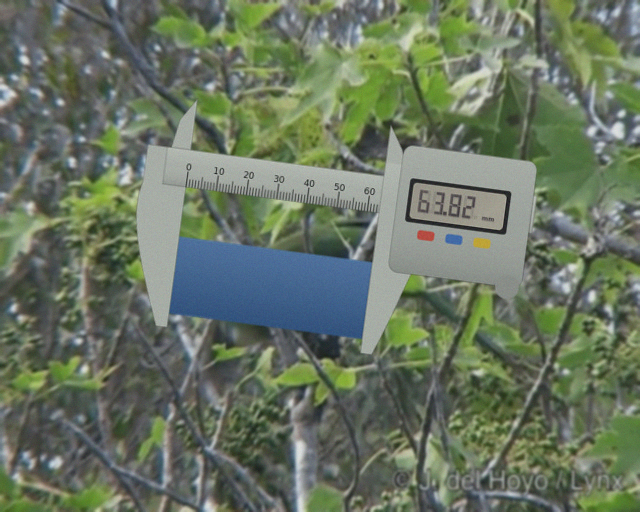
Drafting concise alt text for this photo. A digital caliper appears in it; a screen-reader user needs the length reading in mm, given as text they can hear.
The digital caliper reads 63.82 mm
